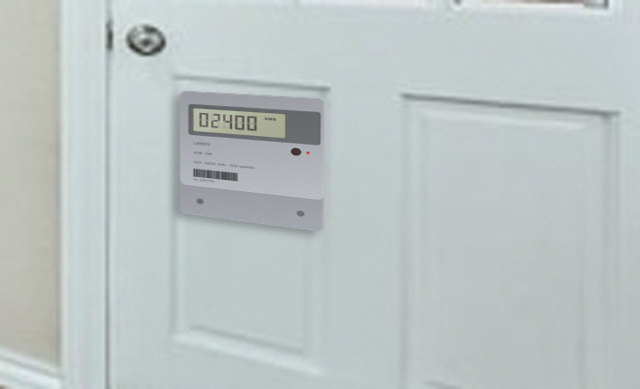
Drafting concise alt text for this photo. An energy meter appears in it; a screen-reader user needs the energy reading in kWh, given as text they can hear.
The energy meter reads 2400 kWh
